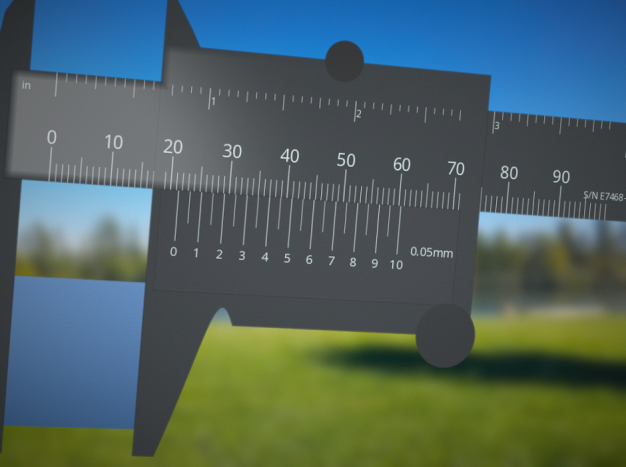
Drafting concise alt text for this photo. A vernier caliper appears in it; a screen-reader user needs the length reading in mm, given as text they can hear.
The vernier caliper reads 21.4 mm
